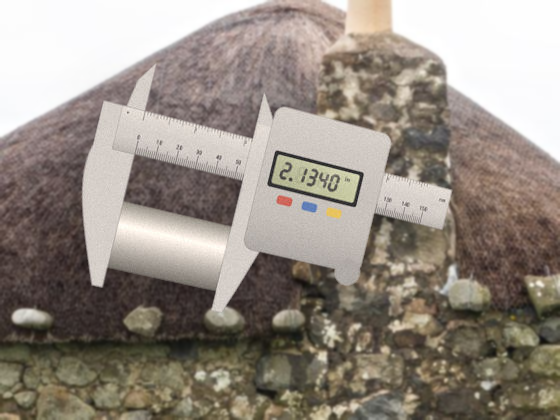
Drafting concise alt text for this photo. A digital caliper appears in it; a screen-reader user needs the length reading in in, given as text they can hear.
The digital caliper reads 2.1340 in
